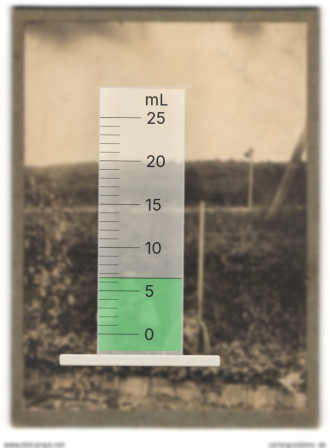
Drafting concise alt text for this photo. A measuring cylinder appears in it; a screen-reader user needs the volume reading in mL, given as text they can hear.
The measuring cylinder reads 6.5 mL
